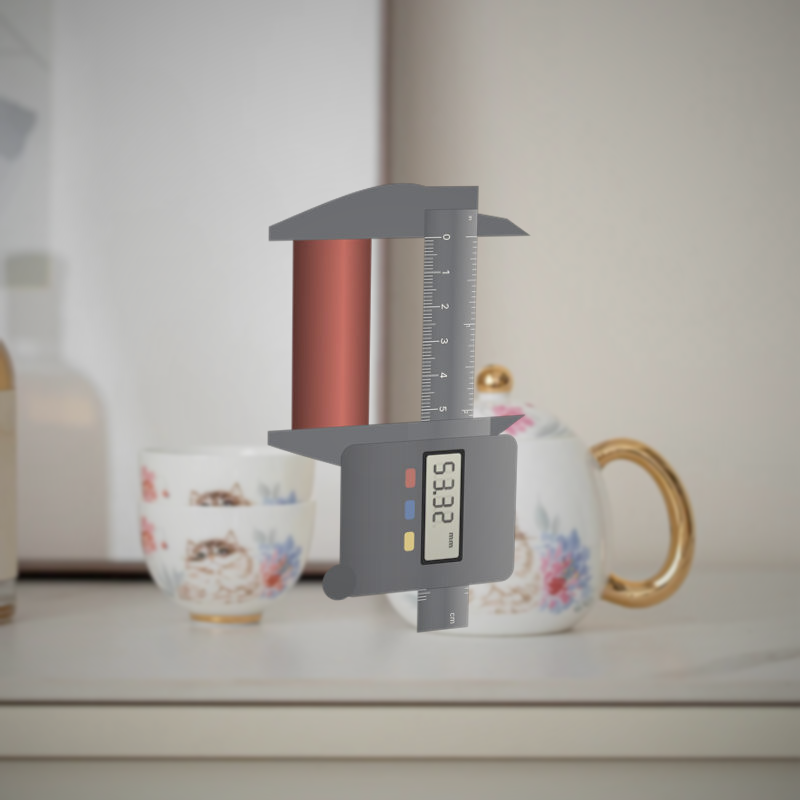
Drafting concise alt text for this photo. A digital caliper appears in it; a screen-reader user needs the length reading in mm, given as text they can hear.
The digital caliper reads 53.32 mm
